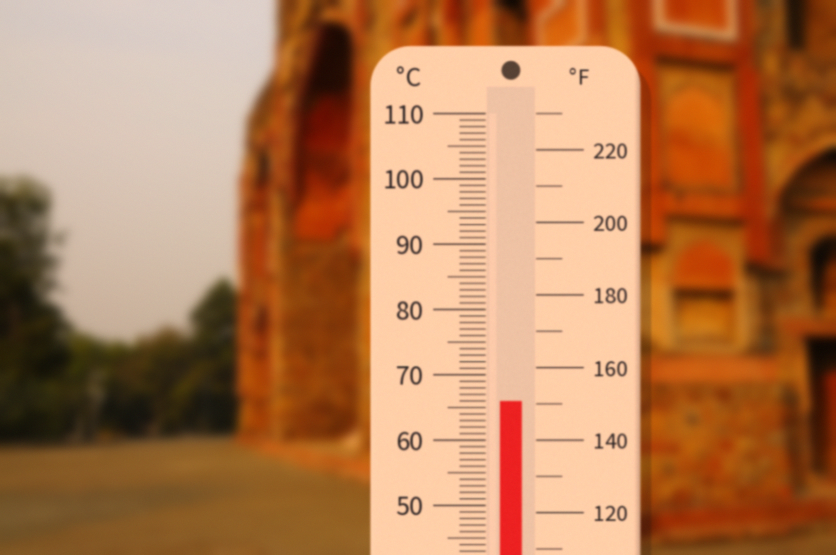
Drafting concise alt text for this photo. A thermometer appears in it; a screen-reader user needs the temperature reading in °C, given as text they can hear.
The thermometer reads 66 °C
